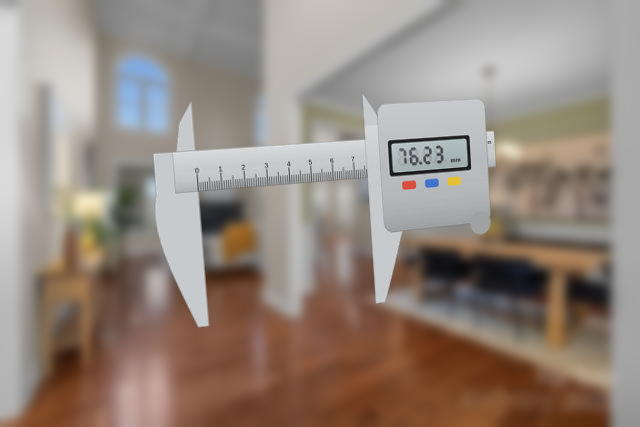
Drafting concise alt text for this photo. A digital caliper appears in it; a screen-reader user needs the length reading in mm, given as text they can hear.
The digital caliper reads 76.23 mm
